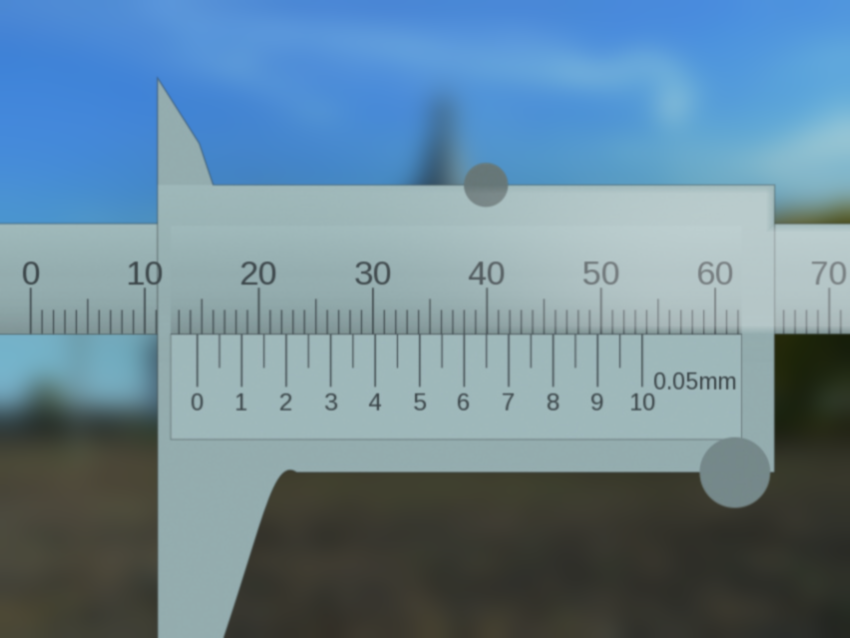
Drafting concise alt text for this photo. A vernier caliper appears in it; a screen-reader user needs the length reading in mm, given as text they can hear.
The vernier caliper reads 14.6 mm
